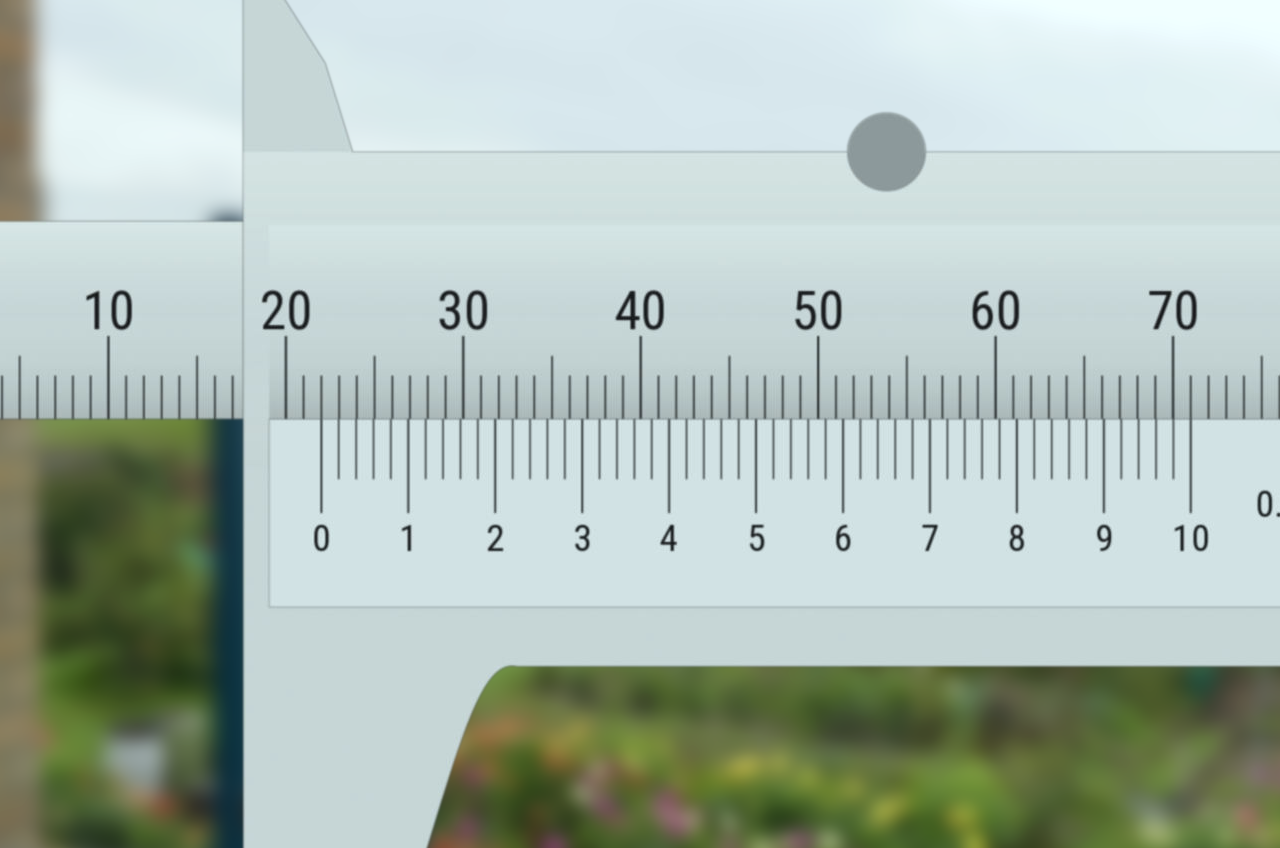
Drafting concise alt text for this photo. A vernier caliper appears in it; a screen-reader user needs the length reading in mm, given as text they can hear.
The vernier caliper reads 22.0 mm
